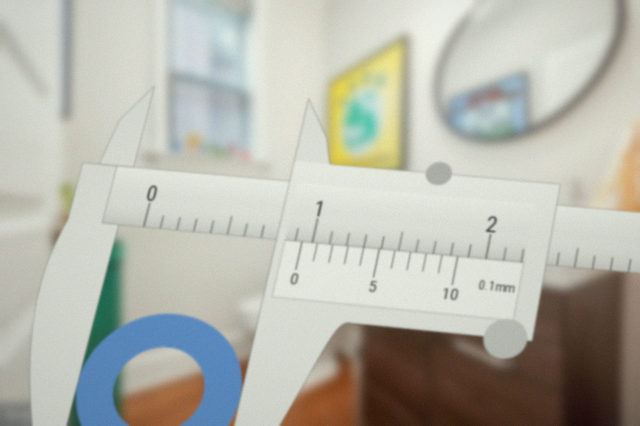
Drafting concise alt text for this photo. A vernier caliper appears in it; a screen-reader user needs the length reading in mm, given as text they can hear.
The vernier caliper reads 9.4 mm
